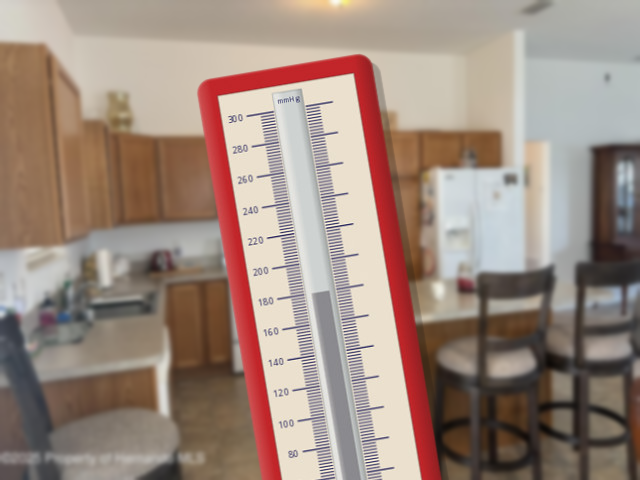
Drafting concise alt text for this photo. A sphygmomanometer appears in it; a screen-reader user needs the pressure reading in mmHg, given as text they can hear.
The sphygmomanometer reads 180 mmHg
